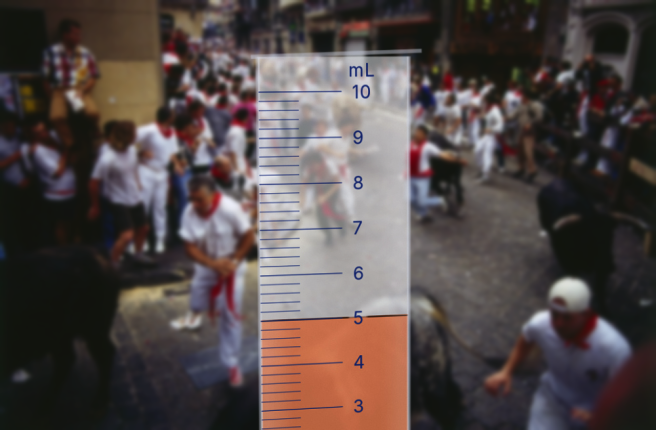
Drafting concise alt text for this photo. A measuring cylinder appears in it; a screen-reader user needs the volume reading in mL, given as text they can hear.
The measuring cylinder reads 5 mL
